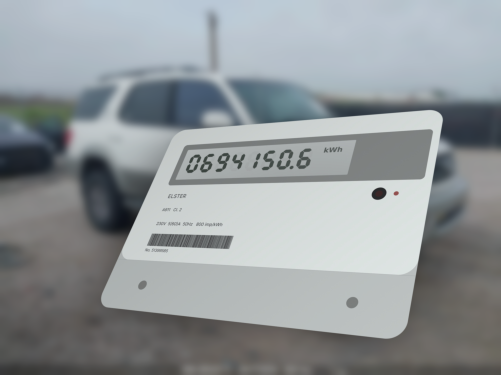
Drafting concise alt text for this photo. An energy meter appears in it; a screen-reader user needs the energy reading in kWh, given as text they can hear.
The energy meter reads 694150.6 kWh
